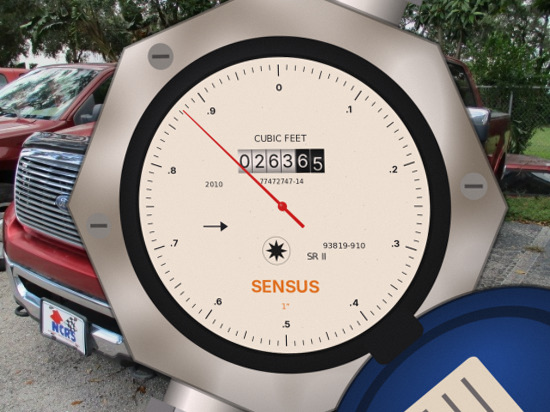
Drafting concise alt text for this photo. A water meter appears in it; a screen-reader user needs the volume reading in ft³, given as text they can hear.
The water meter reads 26364.87 ft³
